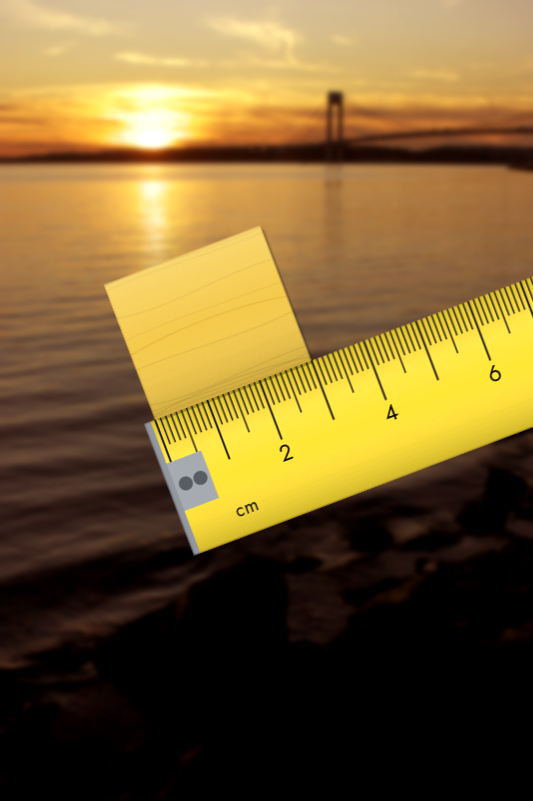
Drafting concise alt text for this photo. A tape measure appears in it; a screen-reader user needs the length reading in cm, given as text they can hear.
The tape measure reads 3 cm
